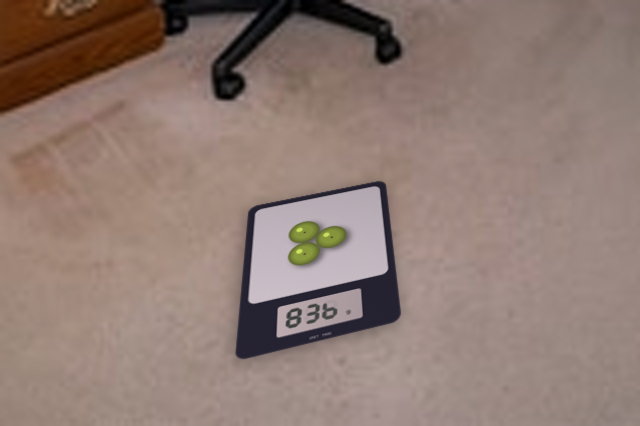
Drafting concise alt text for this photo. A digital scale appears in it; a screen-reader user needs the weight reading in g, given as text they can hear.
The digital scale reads 836 g
